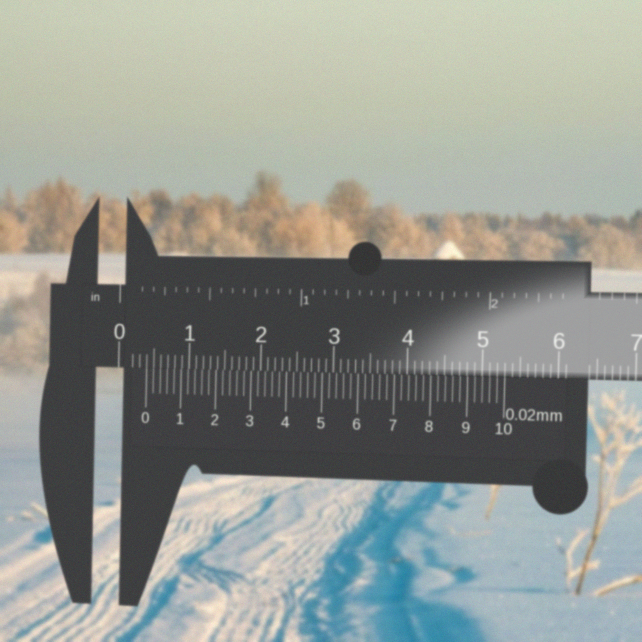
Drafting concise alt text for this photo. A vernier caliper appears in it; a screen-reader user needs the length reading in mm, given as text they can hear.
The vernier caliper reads 4.0 mm
